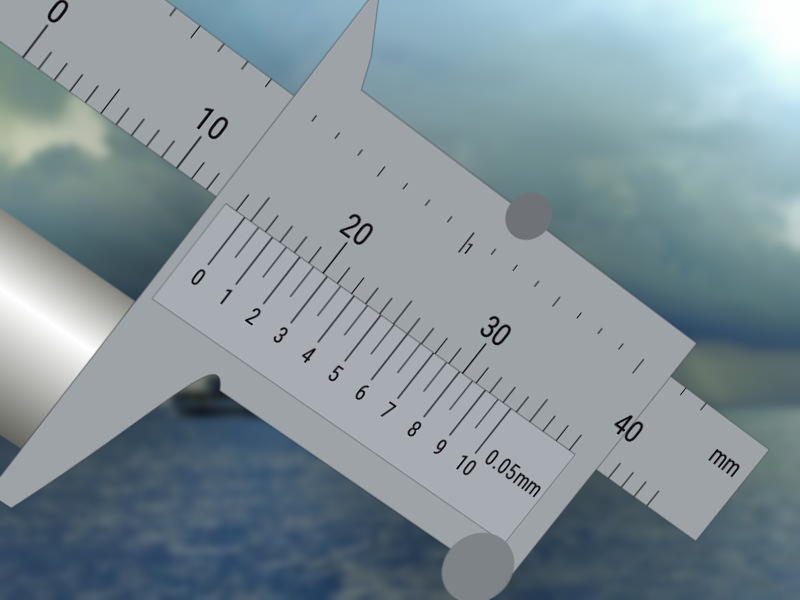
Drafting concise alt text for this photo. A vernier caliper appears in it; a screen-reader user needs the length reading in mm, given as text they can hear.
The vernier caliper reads 14.6 mm
